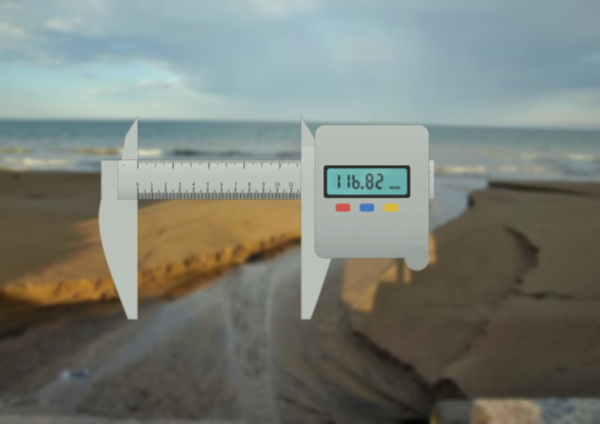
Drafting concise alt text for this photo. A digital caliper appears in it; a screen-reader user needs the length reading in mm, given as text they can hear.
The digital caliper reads 116.82 mm
